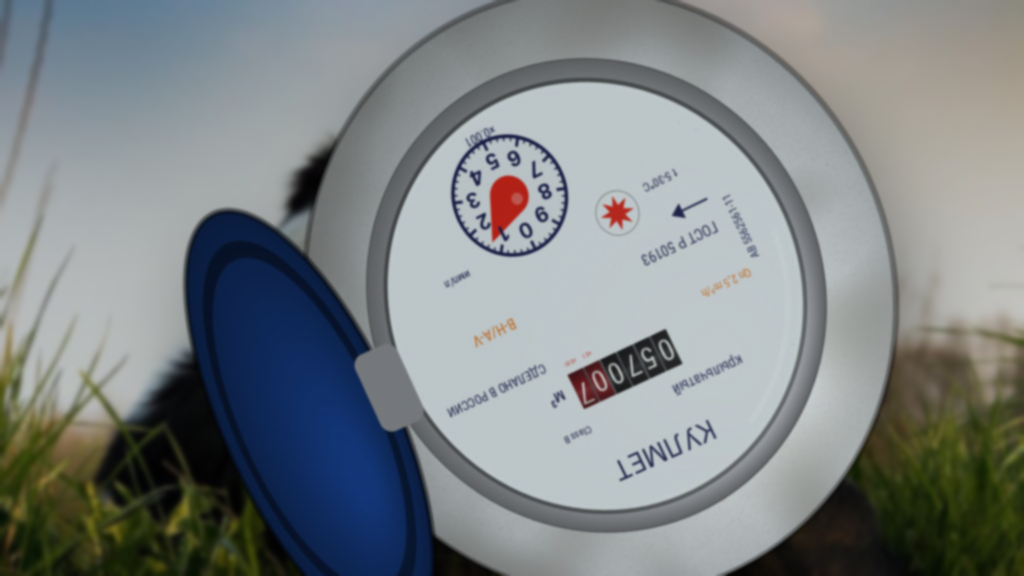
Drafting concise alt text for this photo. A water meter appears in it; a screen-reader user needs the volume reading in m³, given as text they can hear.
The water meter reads 570.071 m³
